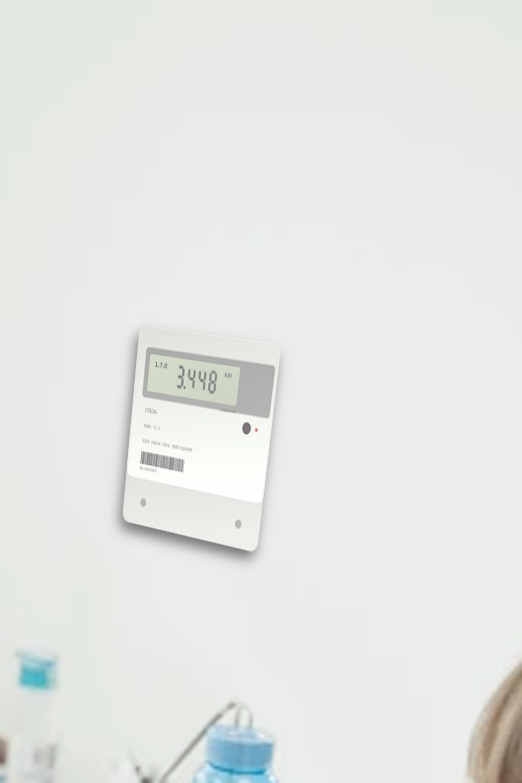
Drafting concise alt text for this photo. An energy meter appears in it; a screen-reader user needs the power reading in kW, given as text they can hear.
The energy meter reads 3.448 kW
